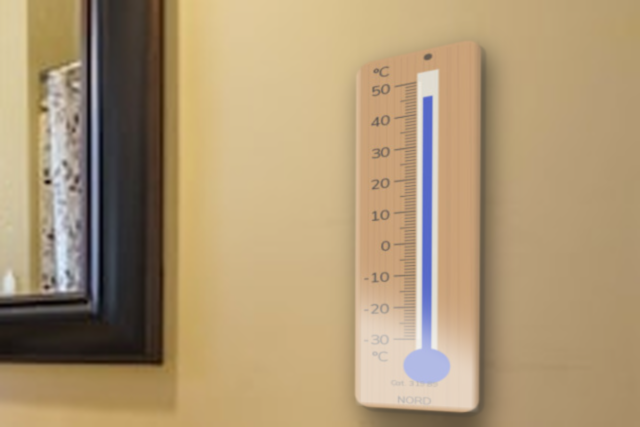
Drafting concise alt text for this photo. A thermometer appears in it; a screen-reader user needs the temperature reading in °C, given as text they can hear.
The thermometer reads 45 °C
